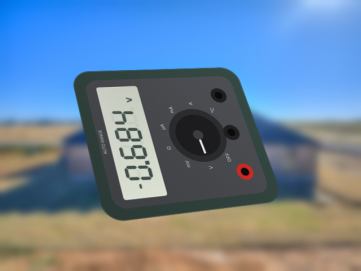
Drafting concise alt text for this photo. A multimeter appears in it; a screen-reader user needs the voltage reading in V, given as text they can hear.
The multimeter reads -0.684 V
